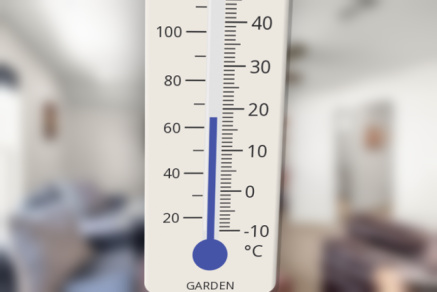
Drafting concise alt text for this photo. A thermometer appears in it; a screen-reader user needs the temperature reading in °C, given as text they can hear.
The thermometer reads 18 °C
